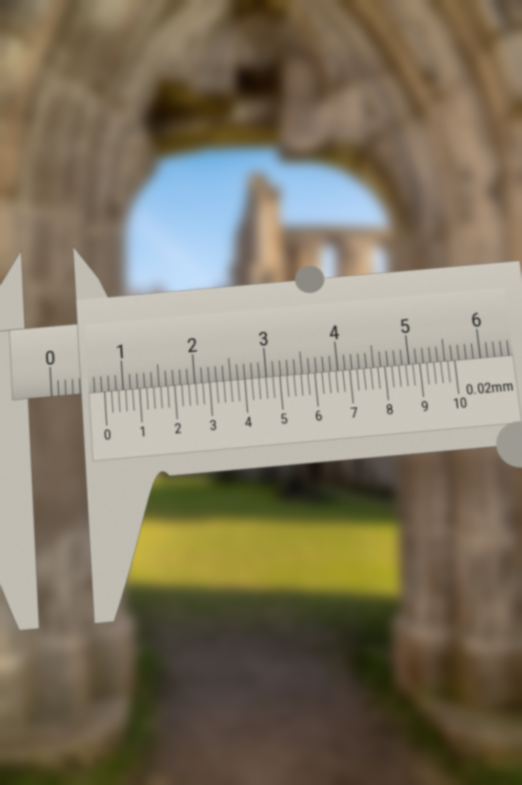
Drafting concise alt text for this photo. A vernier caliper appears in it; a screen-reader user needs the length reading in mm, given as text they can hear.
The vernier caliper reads 7.4 mm
